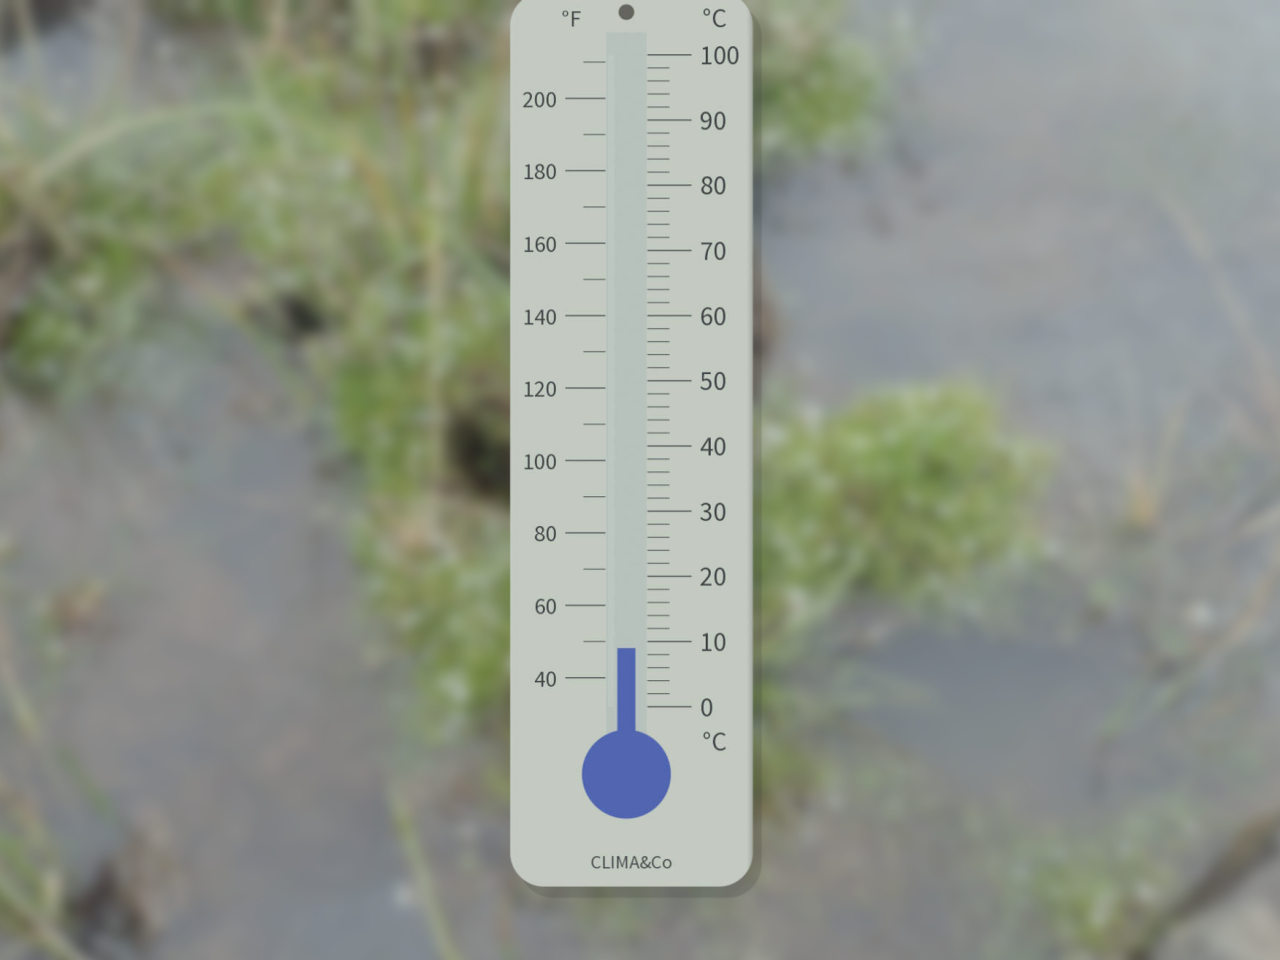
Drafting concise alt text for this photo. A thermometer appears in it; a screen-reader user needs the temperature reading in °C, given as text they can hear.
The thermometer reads 9 °C
